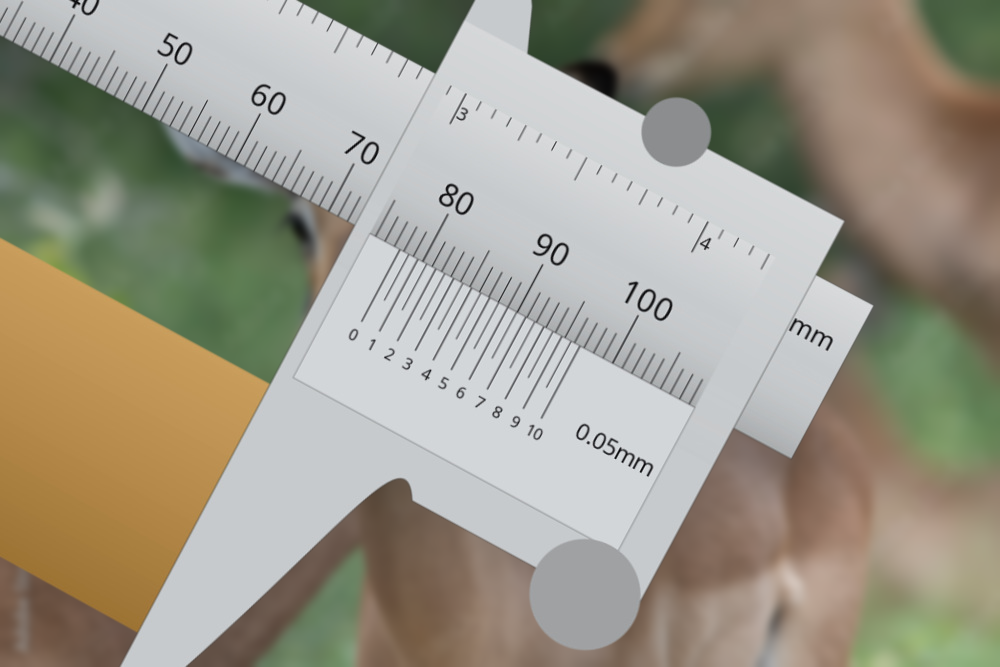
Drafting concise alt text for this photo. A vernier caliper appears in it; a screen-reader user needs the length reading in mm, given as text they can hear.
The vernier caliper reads 77.6 mm
